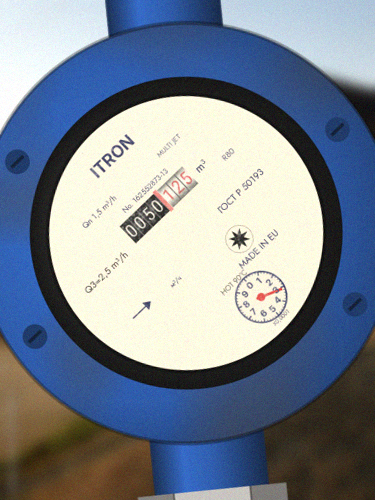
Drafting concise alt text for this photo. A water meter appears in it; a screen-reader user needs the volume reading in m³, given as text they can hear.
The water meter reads 50.1253 m³
